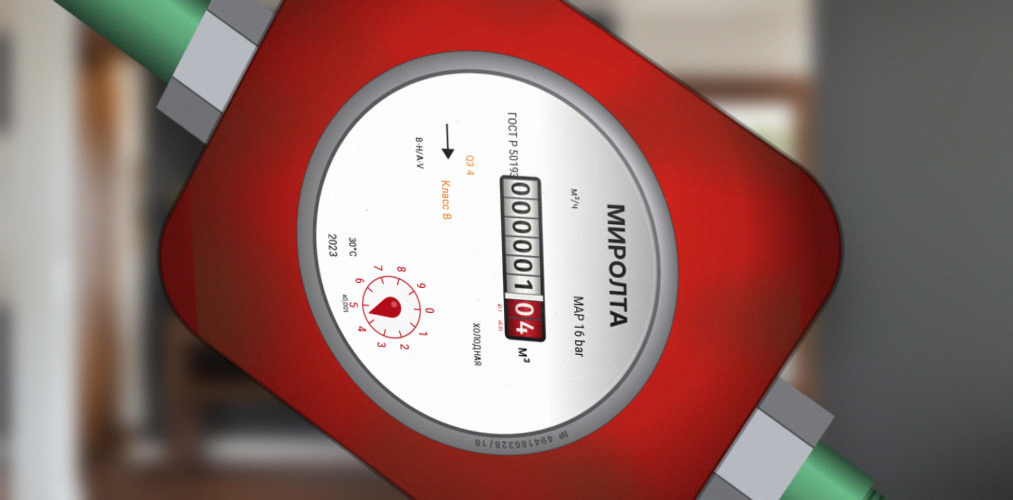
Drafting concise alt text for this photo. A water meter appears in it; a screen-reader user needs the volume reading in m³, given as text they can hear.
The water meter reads 1.044 m³
